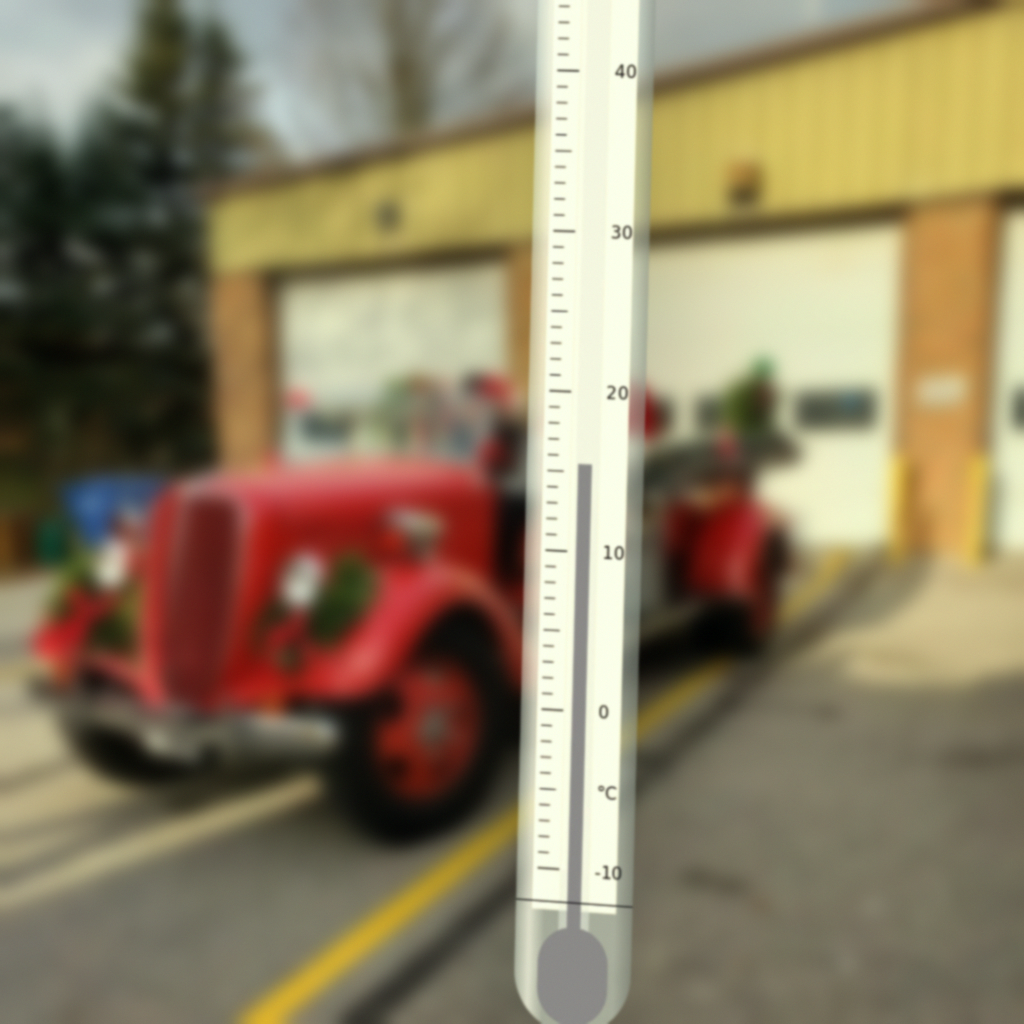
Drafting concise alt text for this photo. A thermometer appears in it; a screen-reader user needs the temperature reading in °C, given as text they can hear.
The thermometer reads 15.5 °C
